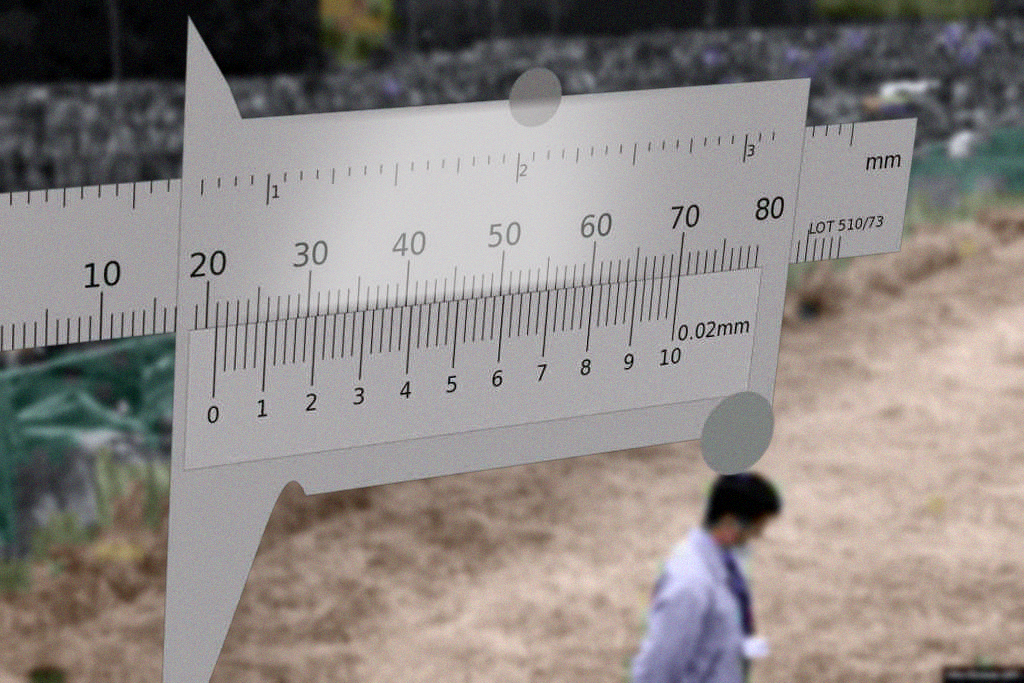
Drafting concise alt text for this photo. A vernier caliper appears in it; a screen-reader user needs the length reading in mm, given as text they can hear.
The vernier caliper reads 21.0 mm
